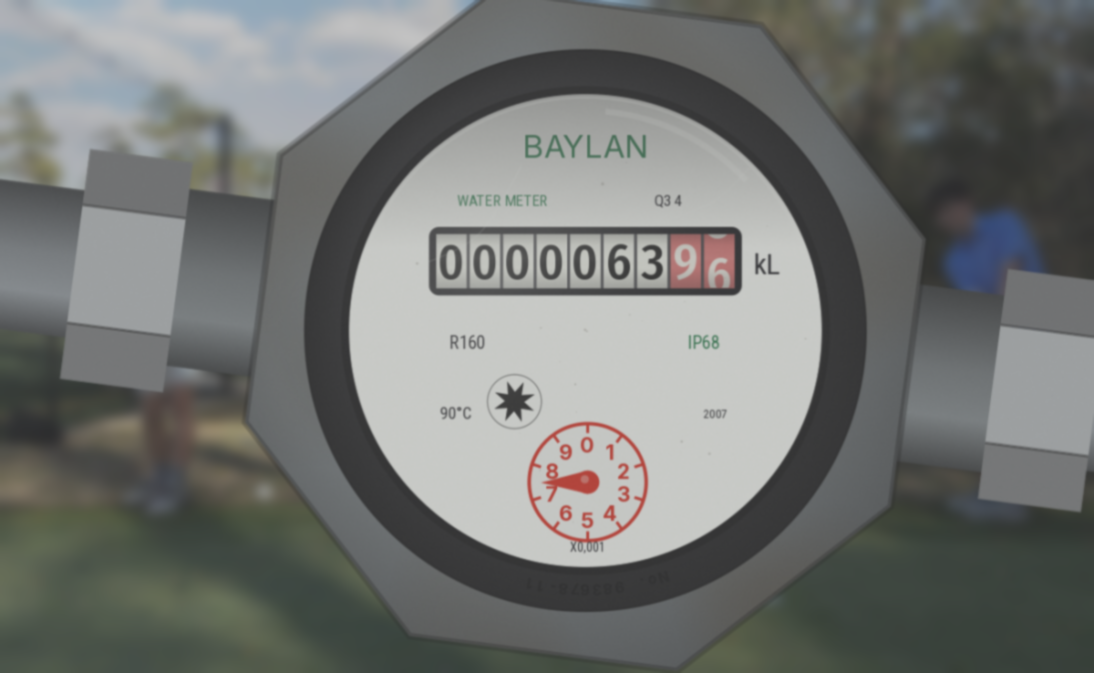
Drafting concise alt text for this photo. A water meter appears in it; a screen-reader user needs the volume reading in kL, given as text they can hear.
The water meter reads 63.957 kL
